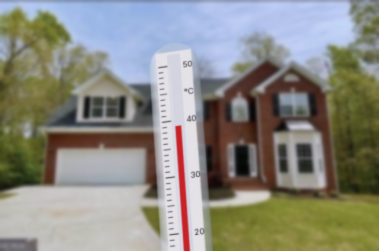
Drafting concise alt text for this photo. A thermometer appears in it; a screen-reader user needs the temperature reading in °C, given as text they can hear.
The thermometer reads 39 °C
